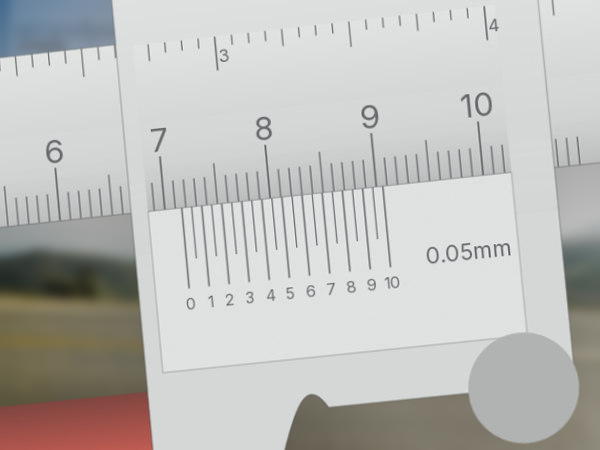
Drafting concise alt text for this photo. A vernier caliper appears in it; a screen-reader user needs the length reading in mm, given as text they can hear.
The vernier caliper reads 71.6 mm
